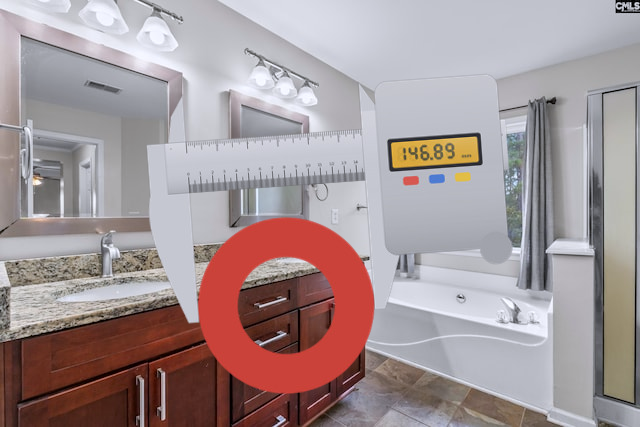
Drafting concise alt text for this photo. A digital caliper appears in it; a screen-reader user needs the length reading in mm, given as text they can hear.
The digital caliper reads 146.89 mm
